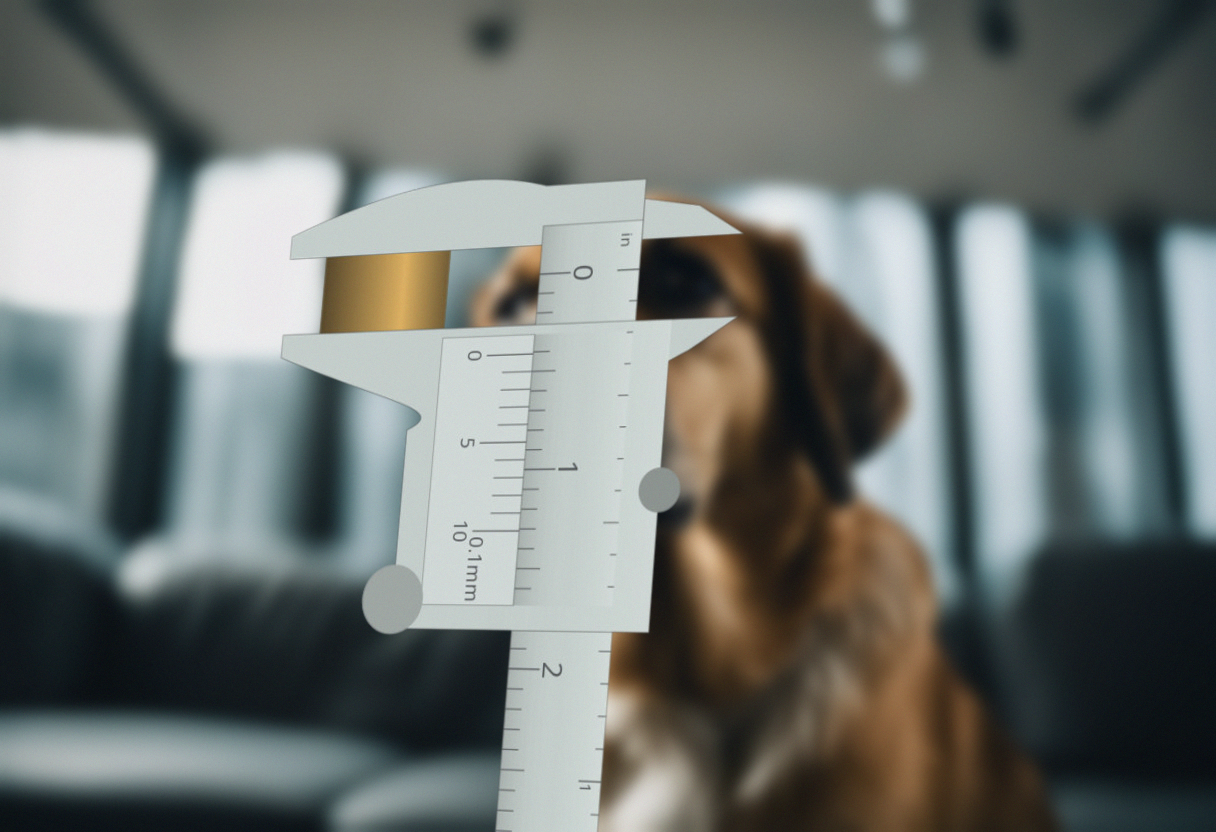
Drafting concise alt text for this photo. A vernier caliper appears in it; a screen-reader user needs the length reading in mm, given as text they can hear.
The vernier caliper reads 4.1 mm
